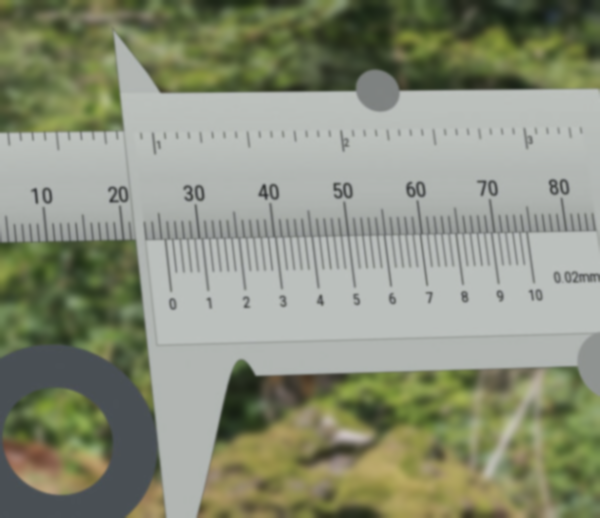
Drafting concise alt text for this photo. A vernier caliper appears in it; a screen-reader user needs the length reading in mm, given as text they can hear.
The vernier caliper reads 25.5 mm
